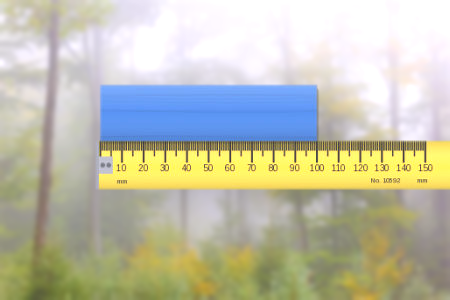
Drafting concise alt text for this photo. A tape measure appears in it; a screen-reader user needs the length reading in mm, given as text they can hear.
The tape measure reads 100 mm
